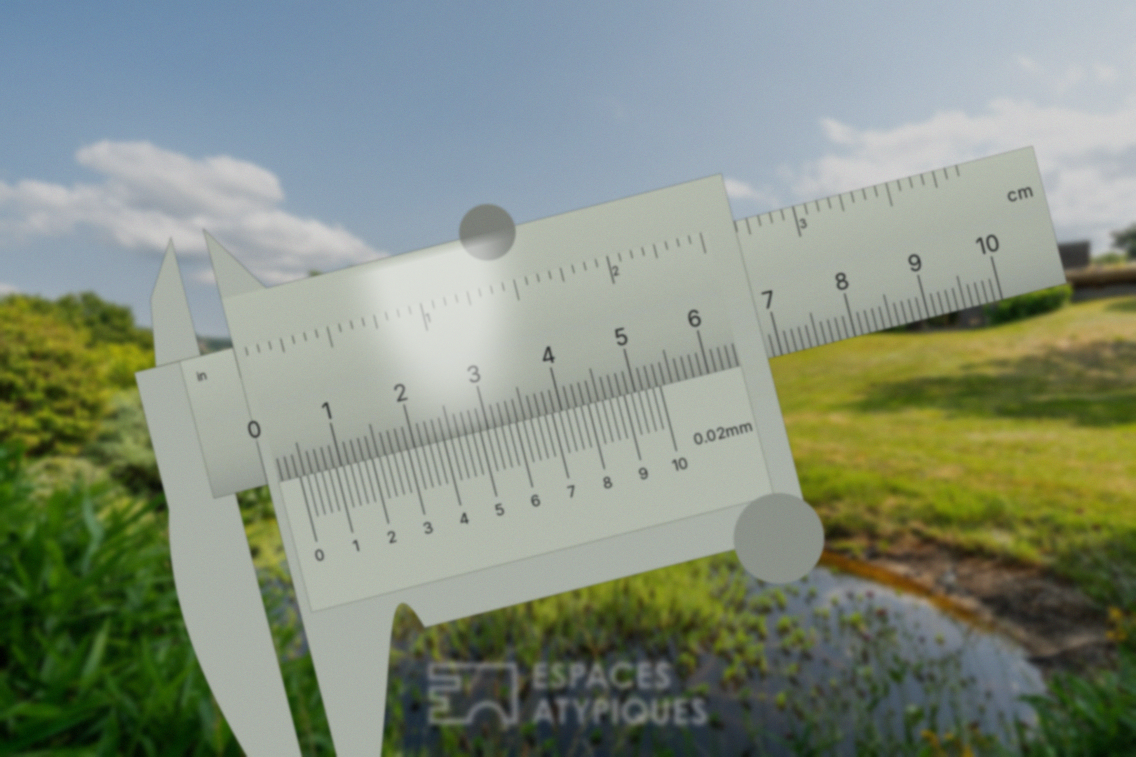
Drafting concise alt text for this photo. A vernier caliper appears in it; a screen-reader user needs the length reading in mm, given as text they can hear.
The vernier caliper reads 4.4 mm
